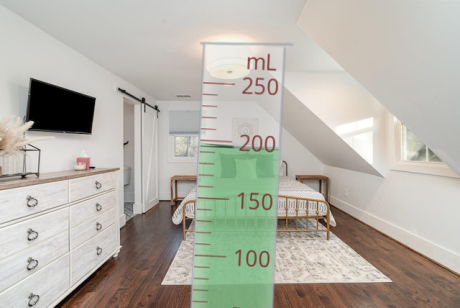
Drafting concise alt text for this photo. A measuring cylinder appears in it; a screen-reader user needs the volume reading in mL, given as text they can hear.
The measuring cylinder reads 195 mL
